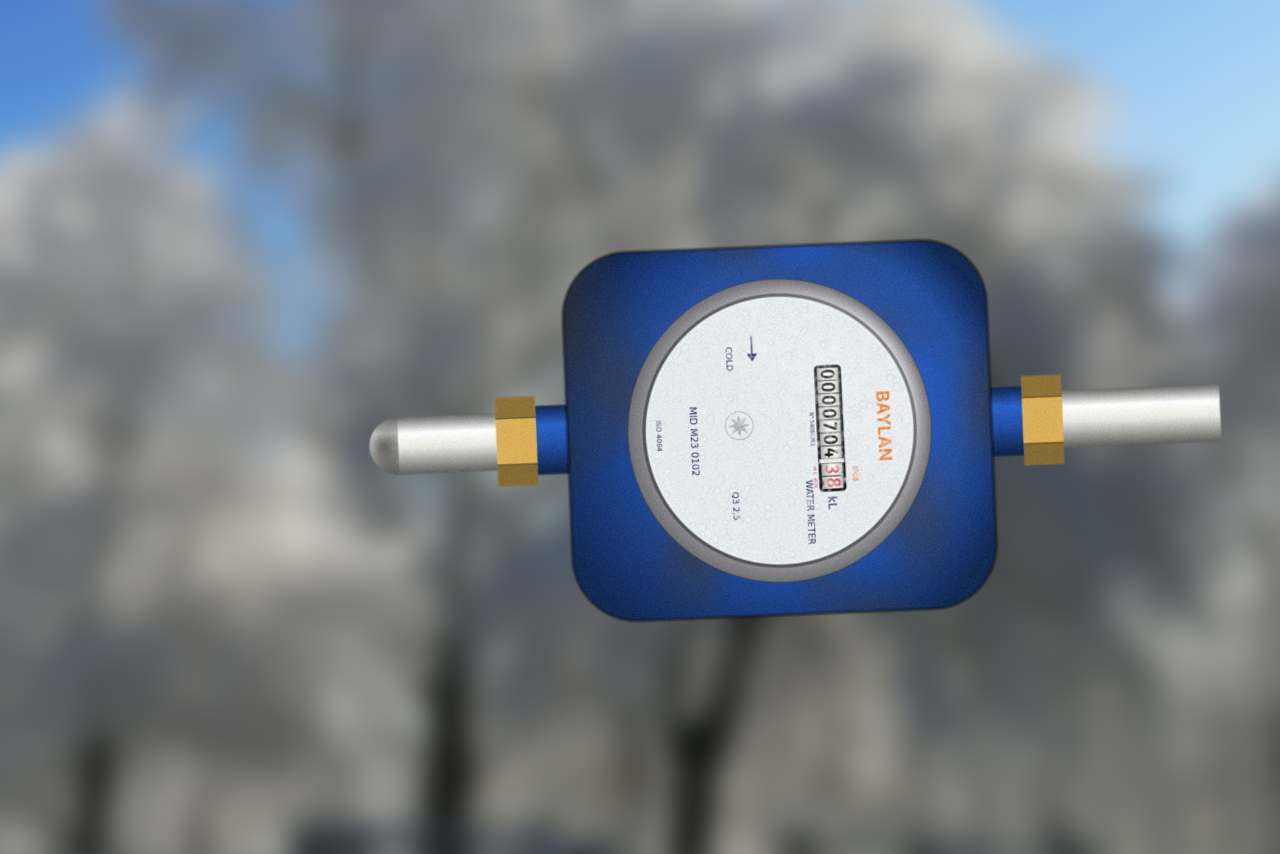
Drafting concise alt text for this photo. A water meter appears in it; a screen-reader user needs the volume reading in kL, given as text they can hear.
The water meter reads 704.38 kL
